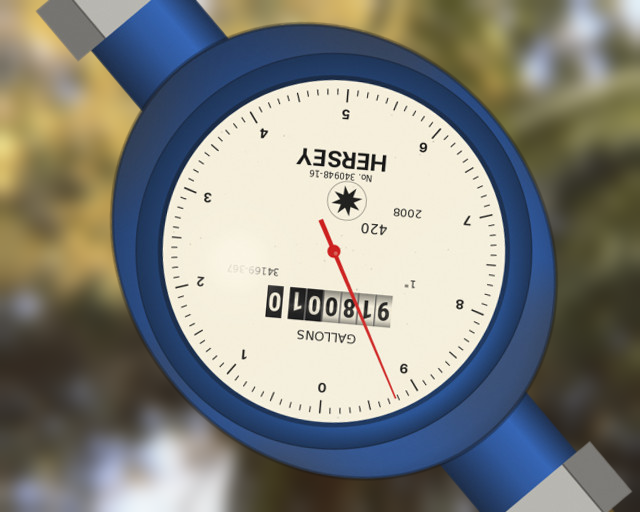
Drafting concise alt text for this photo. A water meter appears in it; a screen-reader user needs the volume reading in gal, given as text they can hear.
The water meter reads 9180009.2 gal
